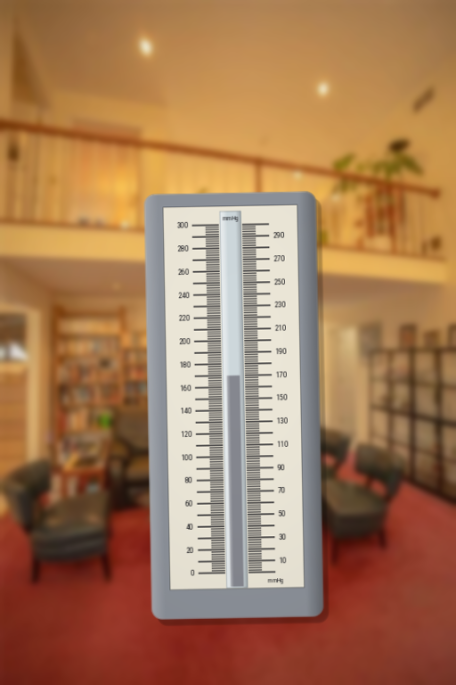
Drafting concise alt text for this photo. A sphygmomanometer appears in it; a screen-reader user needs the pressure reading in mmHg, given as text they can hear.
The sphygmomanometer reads 170 mmHg
